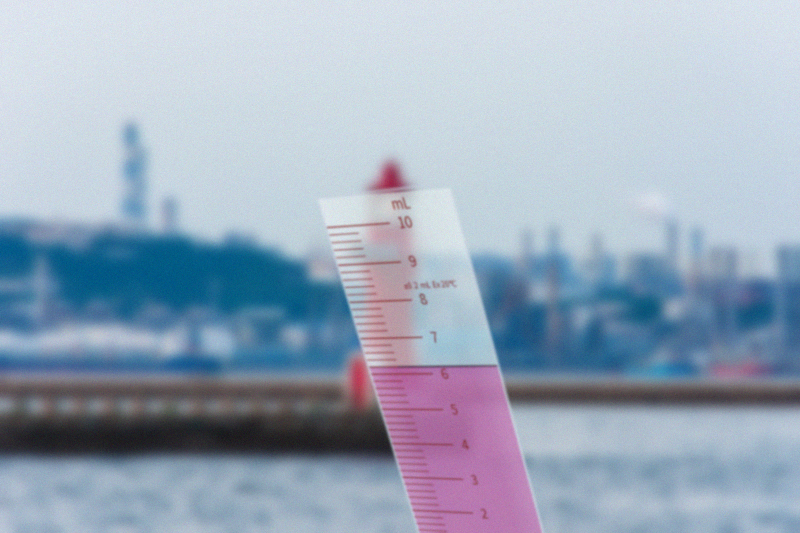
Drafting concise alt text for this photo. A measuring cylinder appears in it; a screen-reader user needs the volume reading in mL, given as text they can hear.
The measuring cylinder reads 6.2 mL
